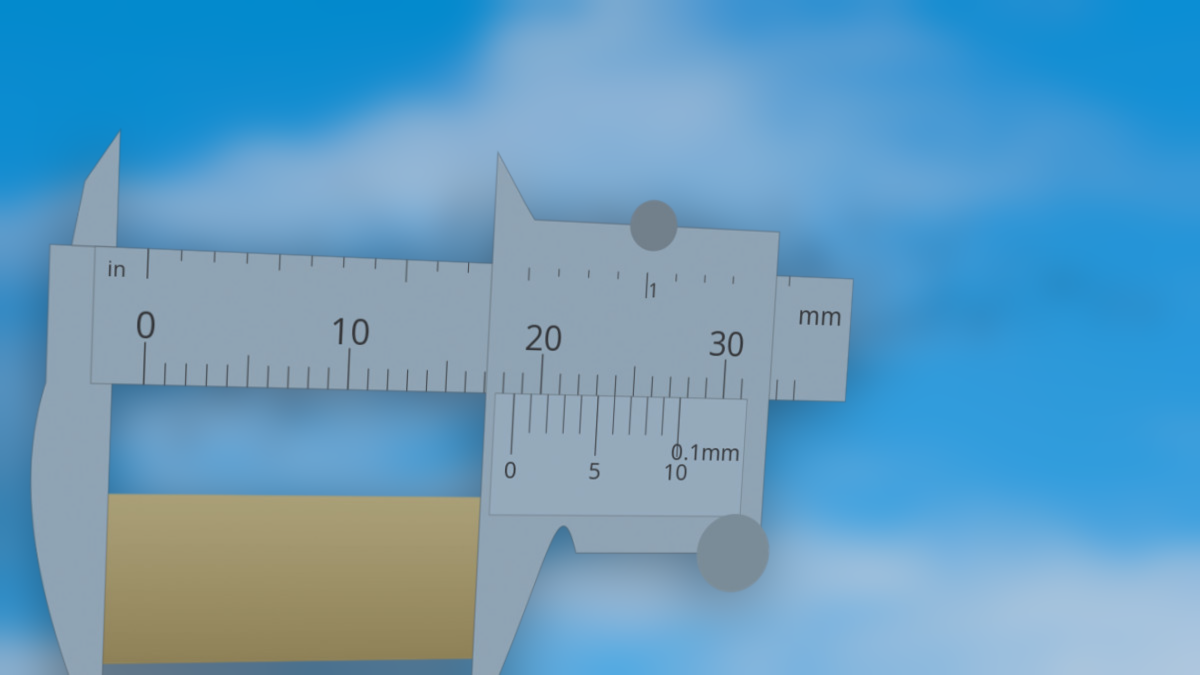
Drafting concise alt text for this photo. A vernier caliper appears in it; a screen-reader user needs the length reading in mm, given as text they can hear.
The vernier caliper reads 18.6 mm
